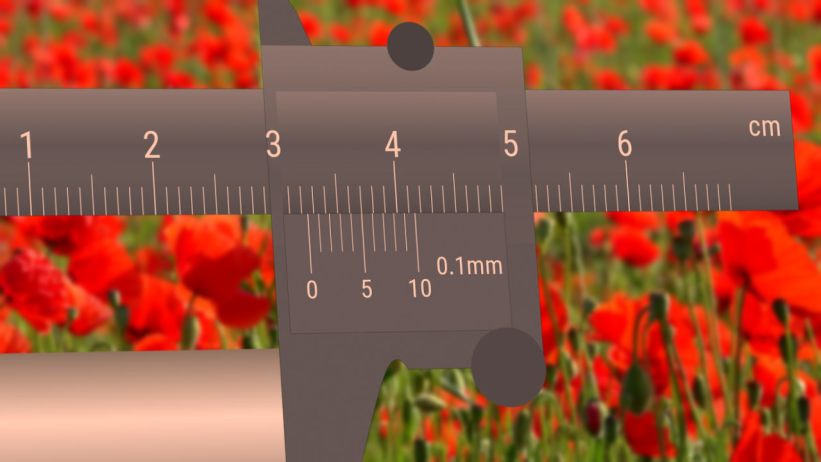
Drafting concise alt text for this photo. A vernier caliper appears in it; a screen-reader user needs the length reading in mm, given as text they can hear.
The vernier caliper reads 32.5 mm
